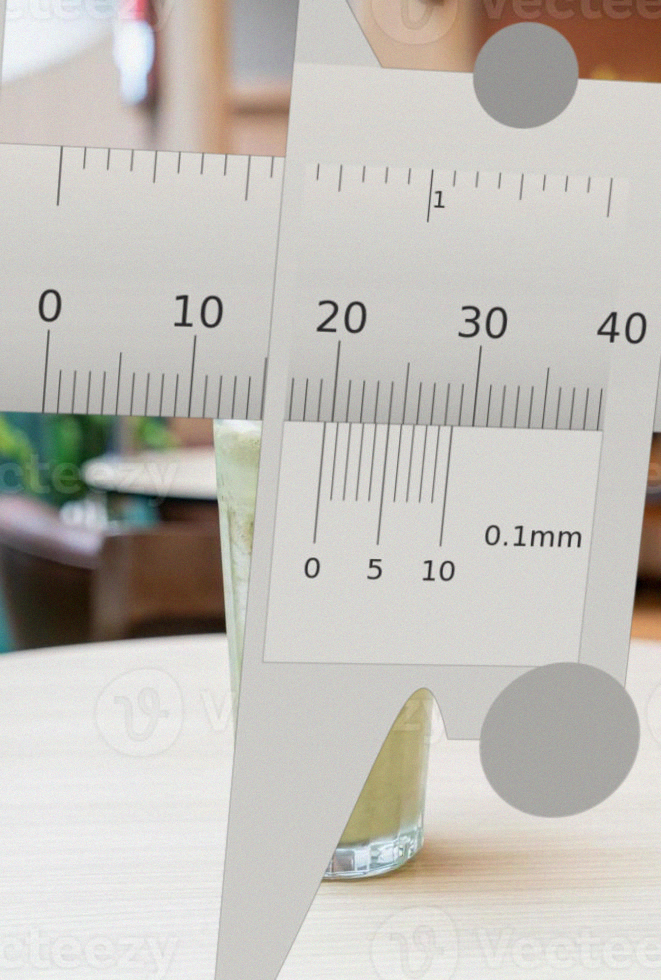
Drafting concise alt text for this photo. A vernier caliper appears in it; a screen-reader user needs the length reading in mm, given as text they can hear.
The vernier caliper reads 19.5 mm
